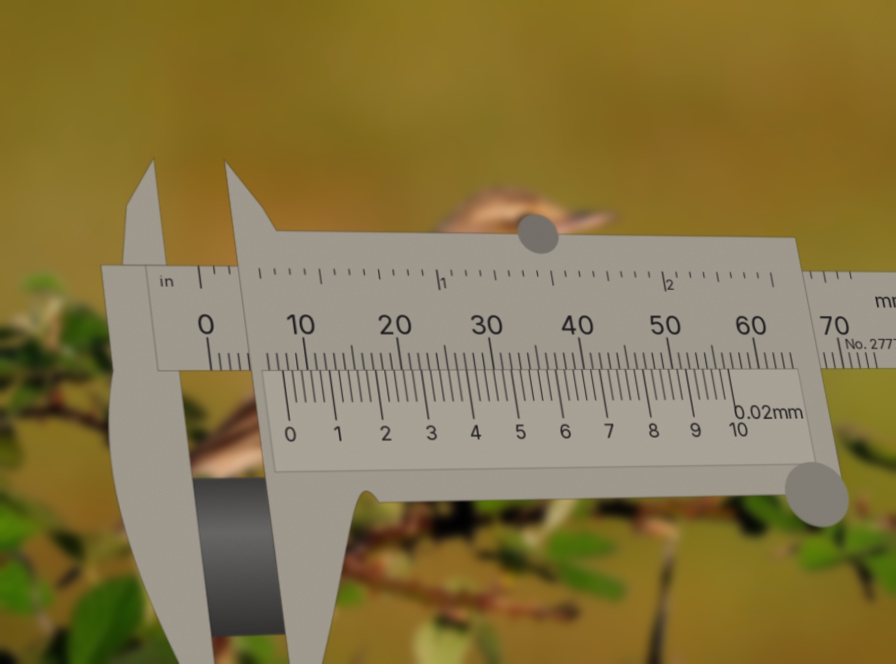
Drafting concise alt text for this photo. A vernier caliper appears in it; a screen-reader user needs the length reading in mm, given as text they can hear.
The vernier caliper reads 7.4 mm
